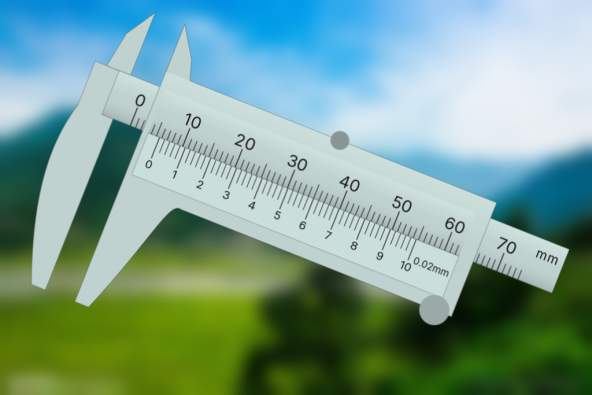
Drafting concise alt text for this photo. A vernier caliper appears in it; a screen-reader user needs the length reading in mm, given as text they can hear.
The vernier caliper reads 5.6 mm
